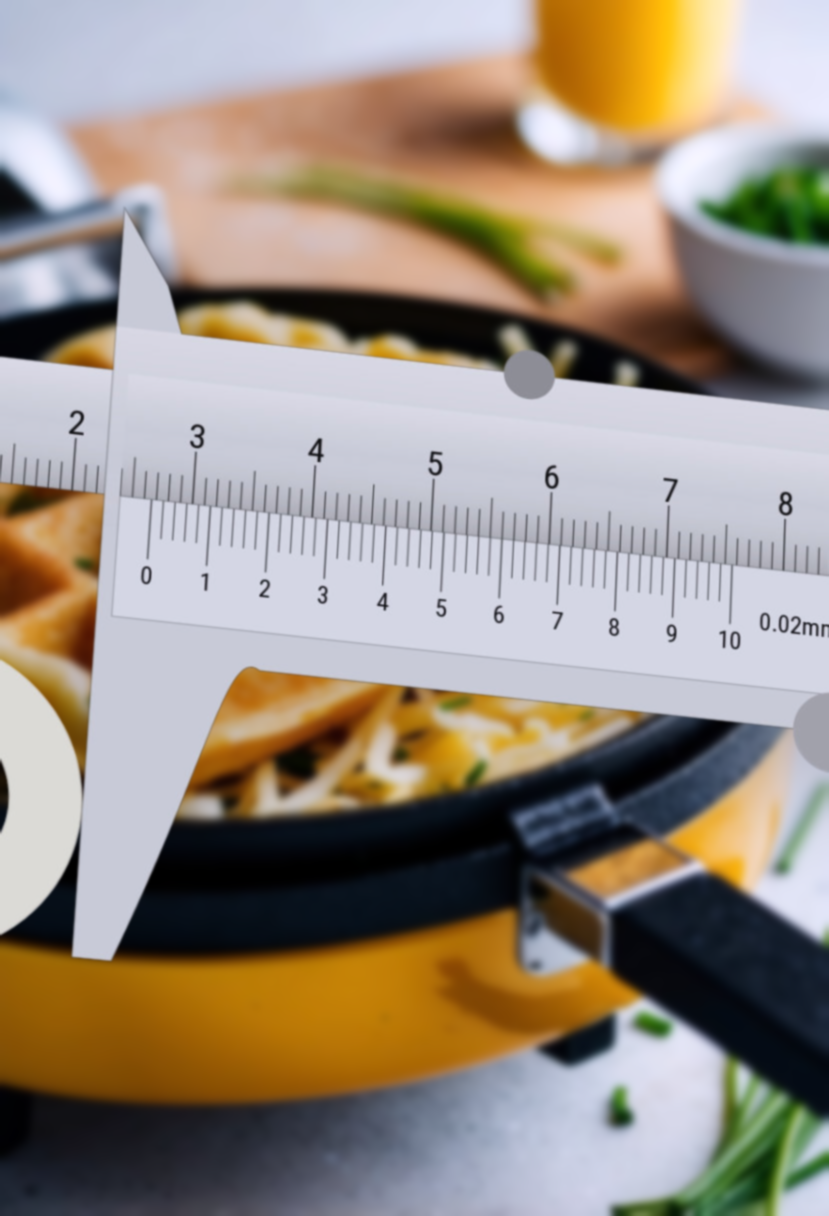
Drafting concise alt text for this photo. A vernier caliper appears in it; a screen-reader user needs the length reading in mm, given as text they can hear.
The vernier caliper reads 26.6 mm
